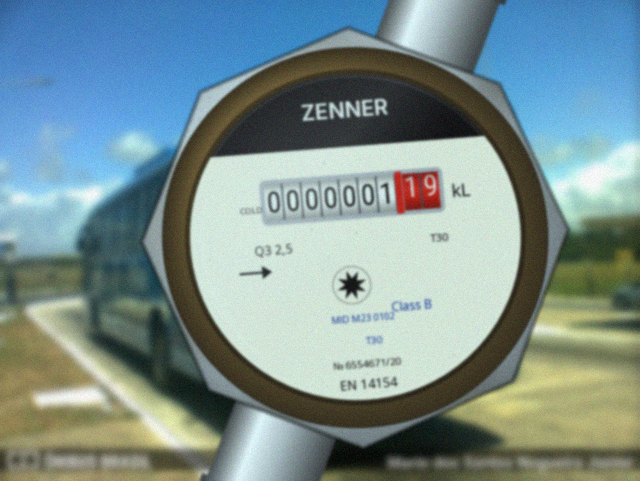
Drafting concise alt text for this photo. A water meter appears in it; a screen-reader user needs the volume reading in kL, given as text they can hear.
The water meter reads 1.19 kL
